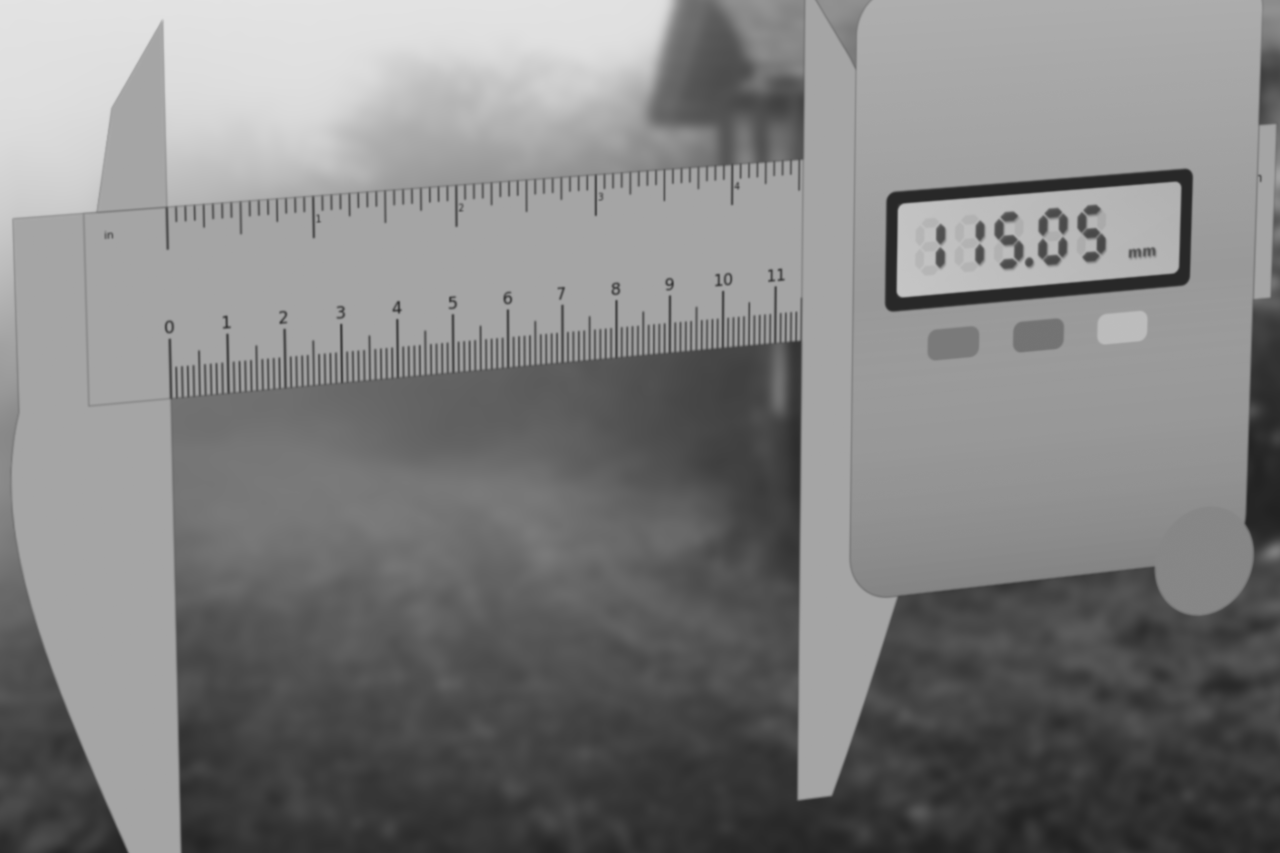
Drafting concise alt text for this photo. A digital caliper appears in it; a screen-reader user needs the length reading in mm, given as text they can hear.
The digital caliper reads 115.05 mm
